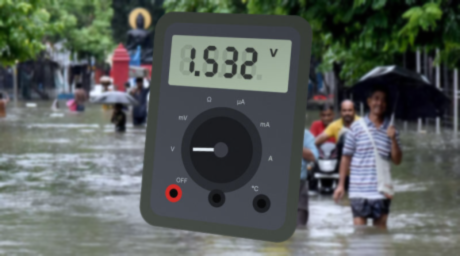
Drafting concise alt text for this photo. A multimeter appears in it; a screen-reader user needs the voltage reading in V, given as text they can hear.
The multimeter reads 1.532 V
